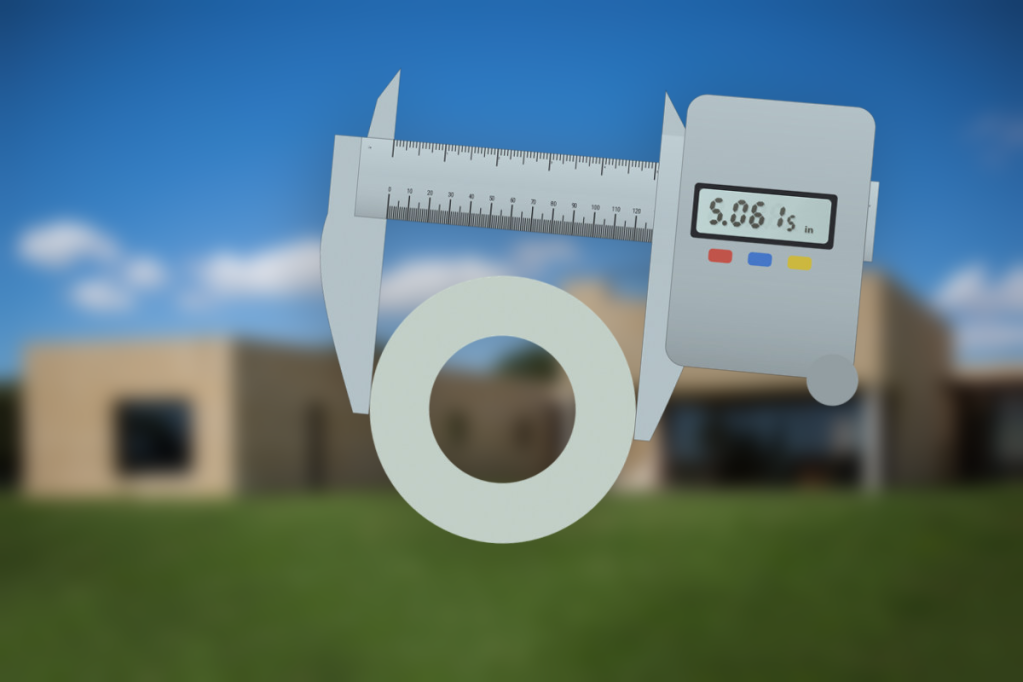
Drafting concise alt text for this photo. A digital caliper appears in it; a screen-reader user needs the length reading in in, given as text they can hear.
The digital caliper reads 5.0615 in
